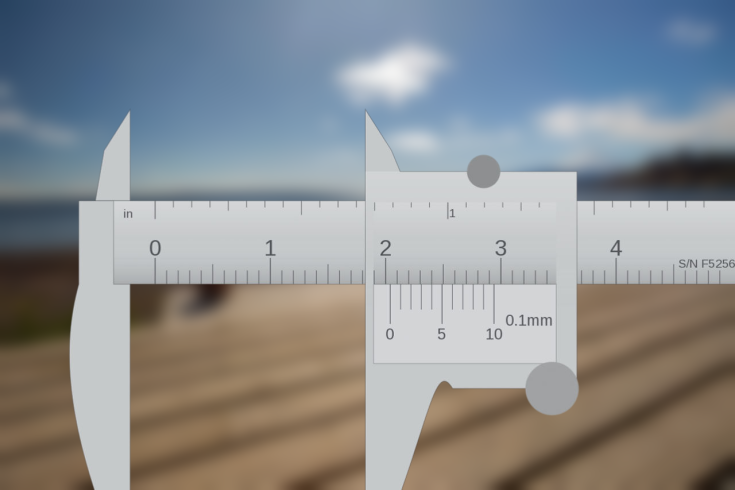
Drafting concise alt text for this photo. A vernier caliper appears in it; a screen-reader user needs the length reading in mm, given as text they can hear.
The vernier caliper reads 20.4 mm
